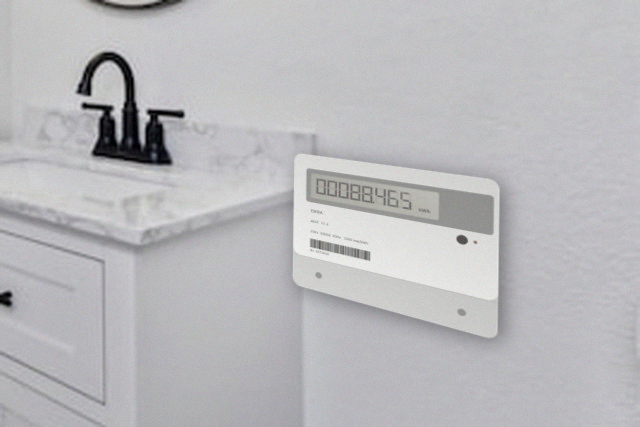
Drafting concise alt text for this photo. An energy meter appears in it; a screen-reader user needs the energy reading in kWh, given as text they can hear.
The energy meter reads 88.465 kWh
